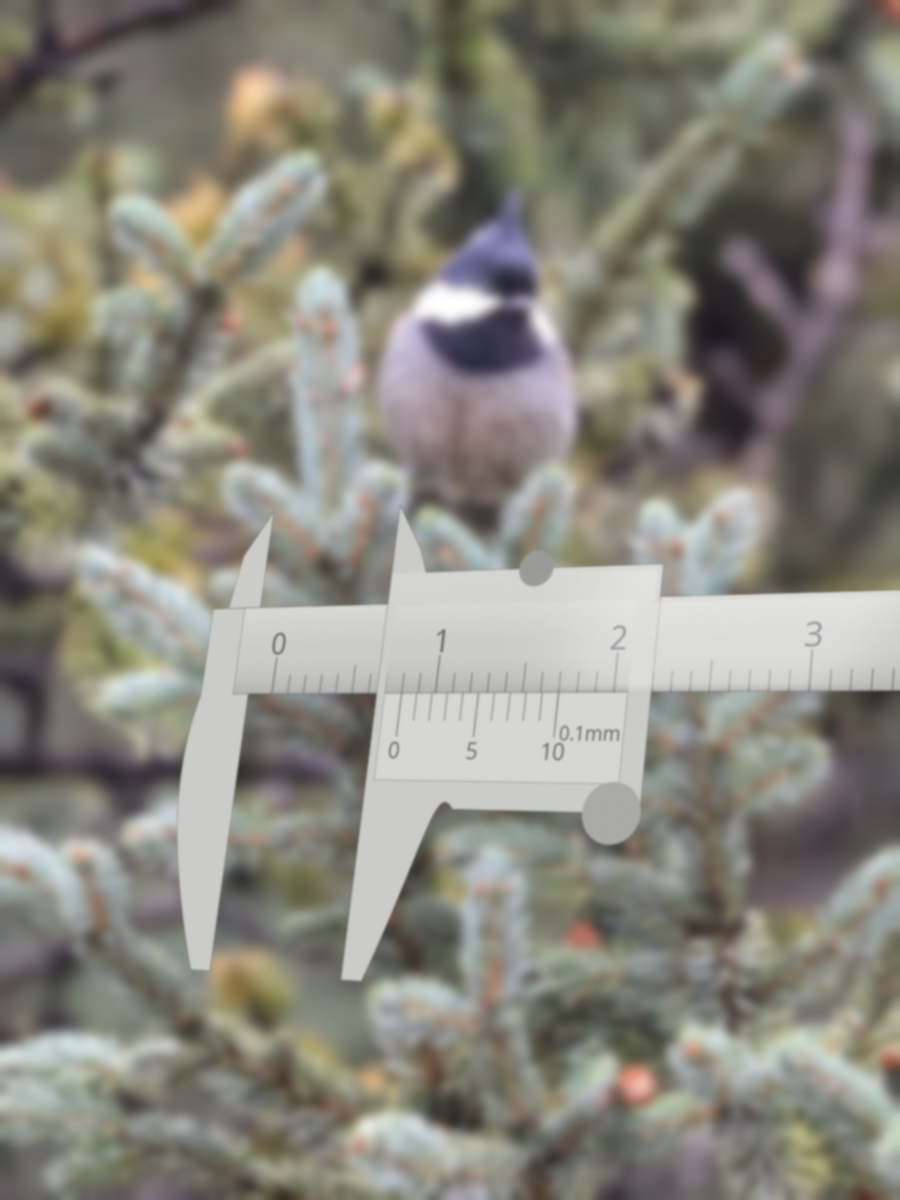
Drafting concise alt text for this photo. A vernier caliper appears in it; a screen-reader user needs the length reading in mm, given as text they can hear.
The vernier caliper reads 8.0 mm
